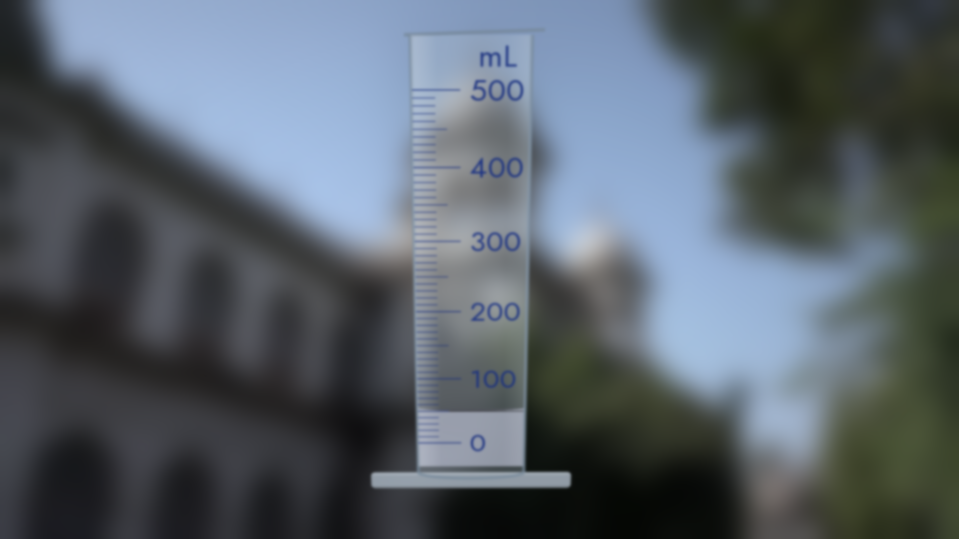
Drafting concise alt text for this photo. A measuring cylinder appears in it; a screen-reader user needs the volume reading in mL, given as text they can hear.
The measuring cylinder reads 50 mL
